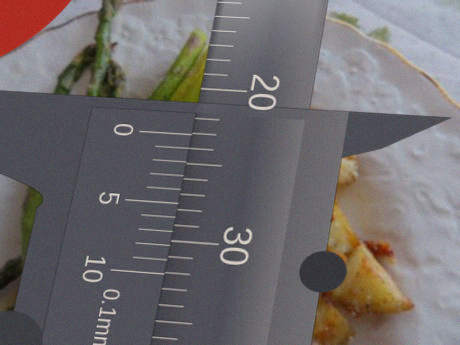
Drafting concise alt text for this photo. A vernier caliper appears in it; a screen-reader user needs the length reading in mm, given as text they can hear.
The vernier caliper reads 23.1 mm
